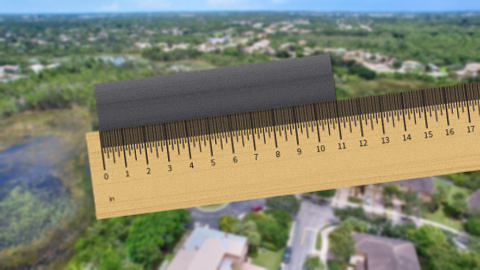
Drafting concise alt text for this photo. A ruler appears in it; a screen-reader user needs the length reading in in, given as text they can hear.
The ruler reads 11 in
